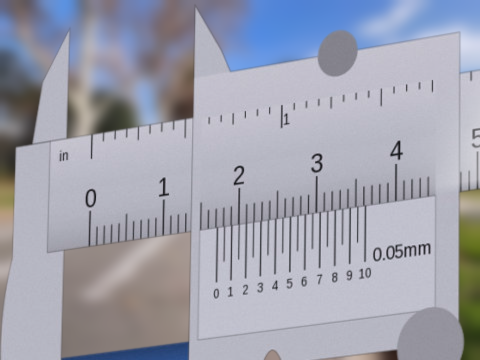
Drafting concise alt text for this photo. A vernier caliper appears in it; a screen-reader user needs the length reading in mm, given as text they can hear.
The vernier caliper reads 17.2 mm
